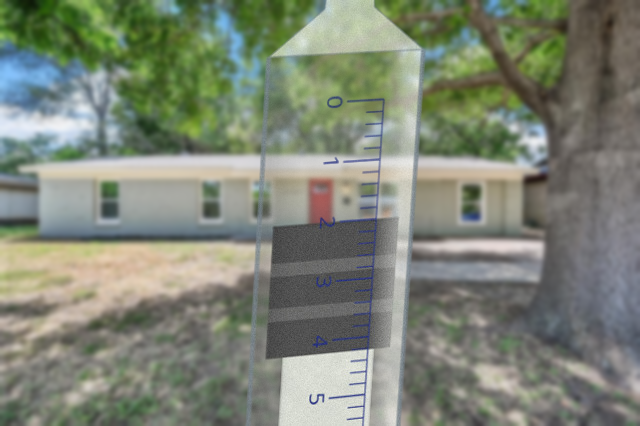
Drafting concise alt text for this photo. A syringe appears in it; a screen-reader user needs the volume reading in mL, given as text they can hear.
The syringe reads 2 mL
